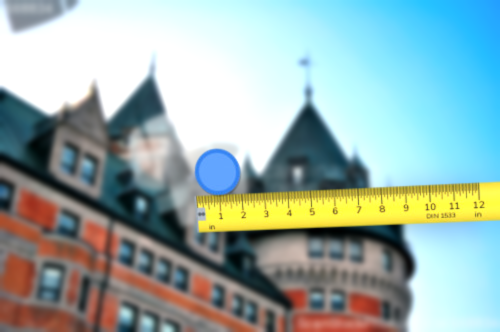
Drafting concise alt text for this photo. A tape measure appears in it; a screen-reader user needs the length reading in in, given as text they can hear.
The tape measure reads 2 in
